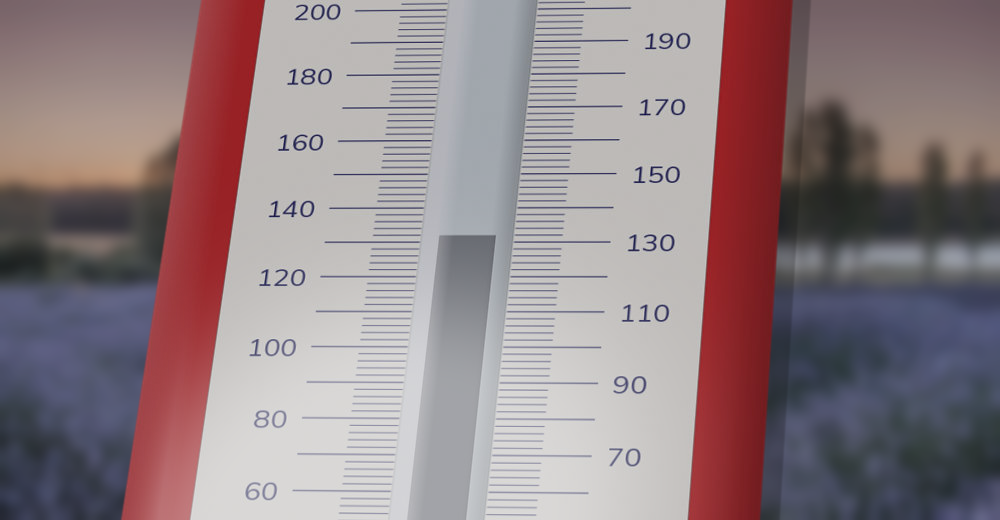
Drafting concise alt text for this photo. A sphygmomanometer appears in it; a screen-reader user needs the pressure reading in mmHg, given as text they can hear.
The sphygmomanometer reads 132 mmHg
